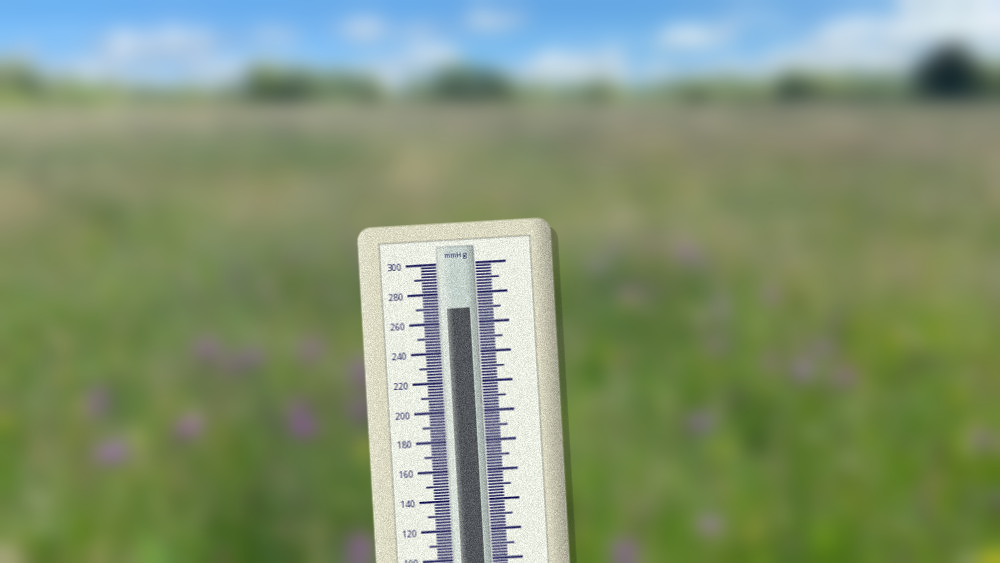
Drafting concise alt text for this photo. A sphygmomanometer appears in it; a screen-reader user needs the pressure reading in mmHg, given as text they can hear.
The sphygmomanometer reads 270 mmHg
